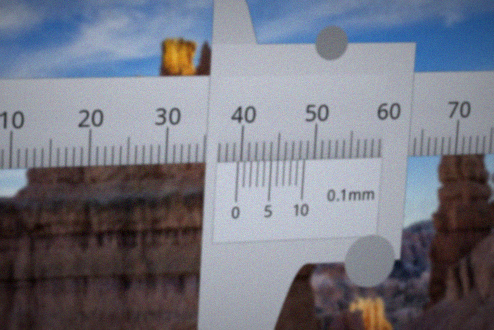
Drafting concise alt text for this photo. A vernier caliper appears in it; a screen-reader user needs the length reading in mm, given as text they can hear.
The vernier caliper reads 39.6 mm
